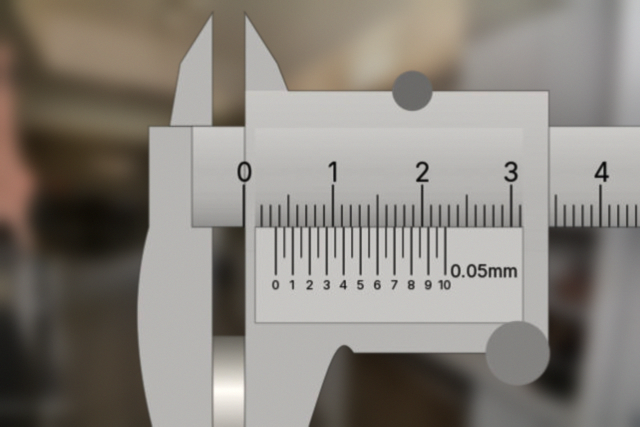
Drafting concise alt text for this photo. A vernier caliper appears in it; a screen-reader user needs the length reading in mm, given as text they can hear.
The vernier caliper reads 3.6 mm
